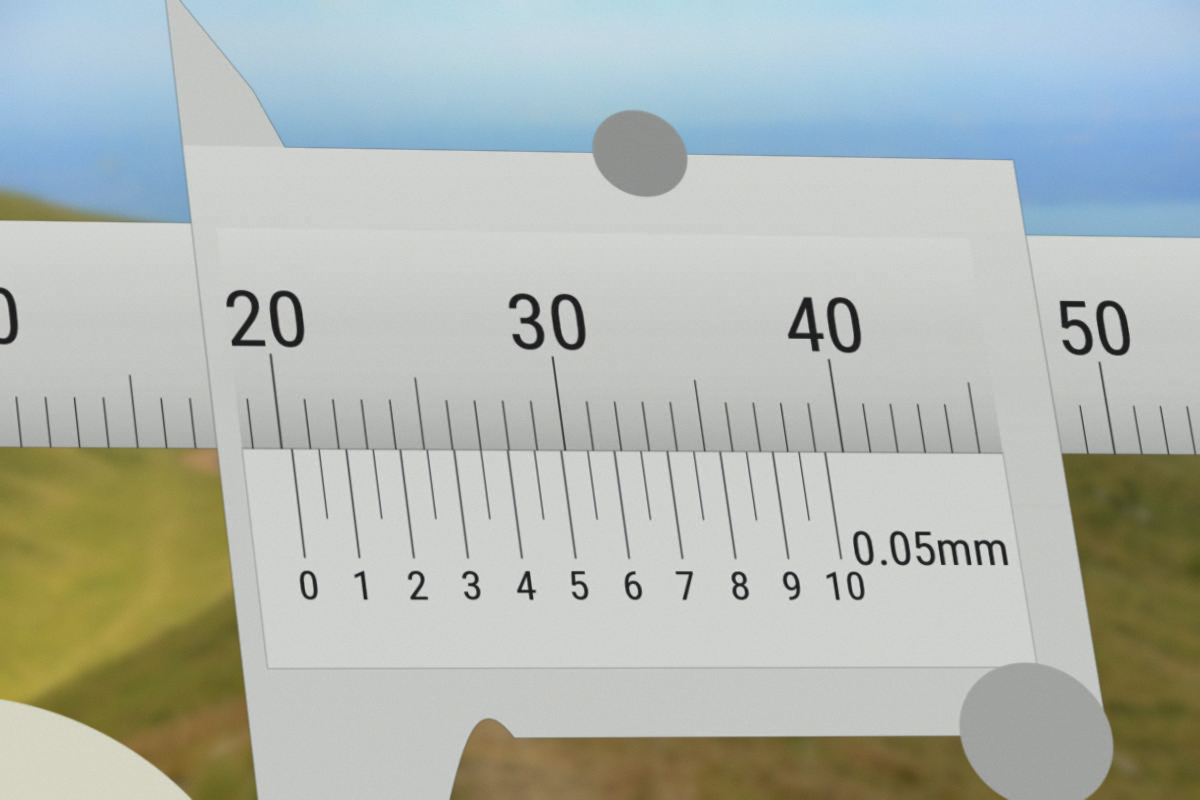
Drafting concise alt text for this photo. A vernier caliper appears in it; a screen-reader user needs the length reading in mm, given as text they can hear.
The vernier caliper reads 20.35 mm
